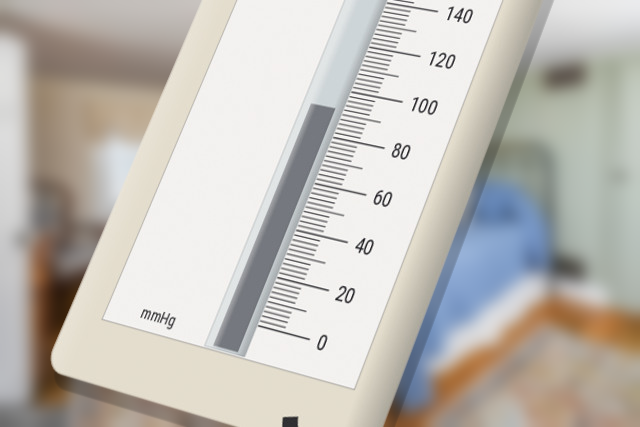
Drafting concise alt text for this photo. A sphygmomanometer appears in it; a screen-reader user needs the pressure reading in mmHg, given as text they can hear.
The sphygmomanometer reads 92 mmHg
